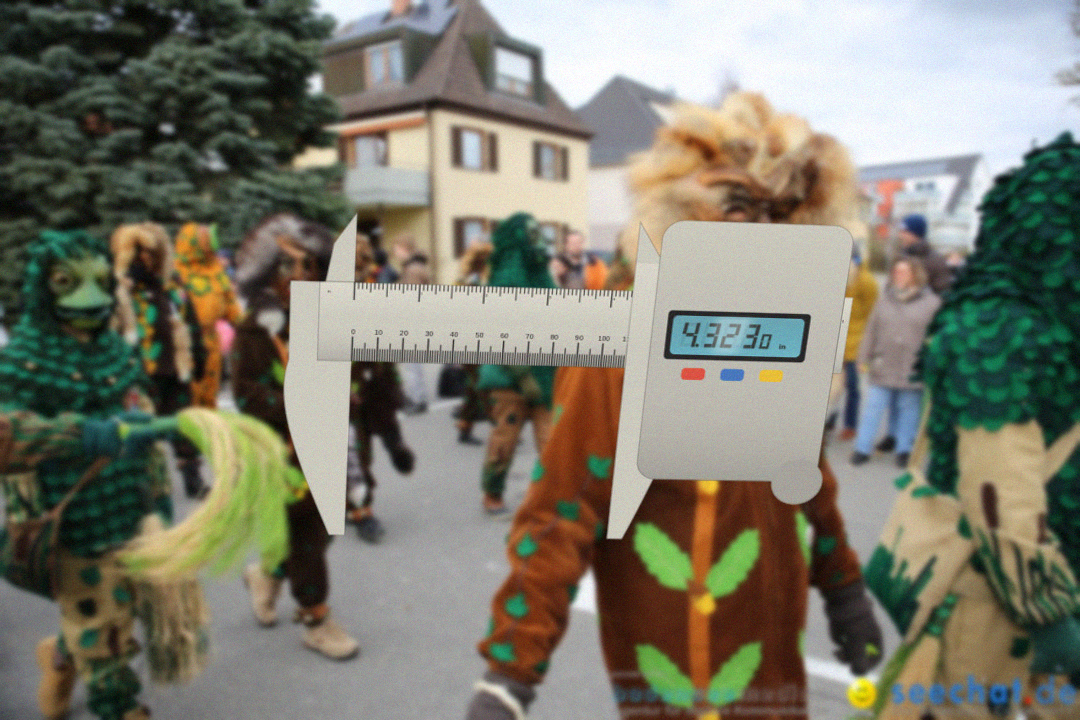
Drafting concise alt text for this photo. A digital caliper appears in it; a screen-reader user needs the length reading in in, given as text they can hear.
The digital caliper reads 4.3230 in
